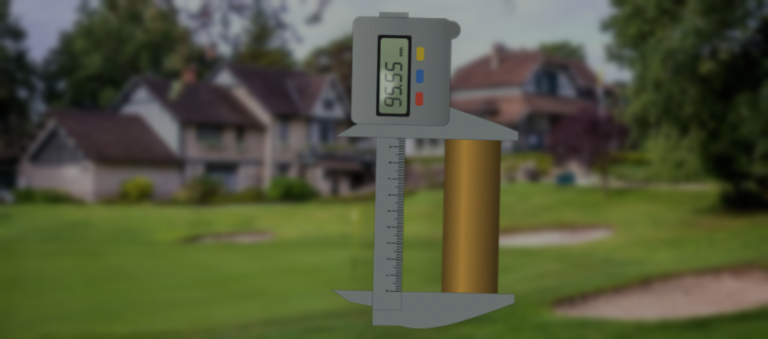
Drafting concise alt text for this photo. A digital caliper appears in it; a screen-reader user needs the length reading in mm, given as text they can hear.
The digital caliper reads 95.55 mm
